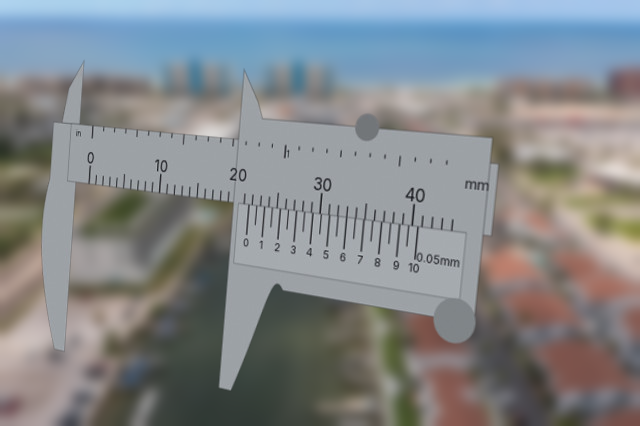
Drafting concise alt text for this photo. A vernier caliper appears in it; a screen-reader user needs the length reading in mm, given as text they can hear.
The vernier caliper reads 21.6 mm
